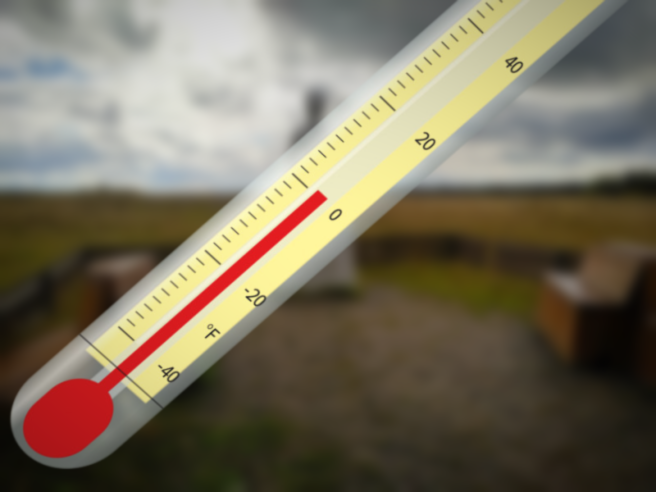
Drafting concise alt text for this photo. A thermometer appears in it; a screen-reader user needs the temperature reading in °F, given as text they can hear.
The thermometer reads 1 °F
